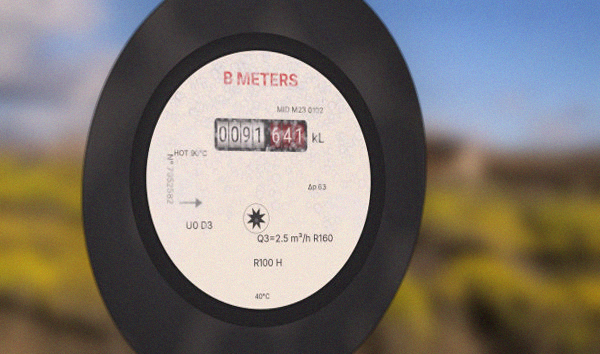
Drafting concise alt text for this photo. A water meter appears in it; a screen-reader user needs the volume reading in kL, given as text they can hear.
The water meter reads 91.641 kL
